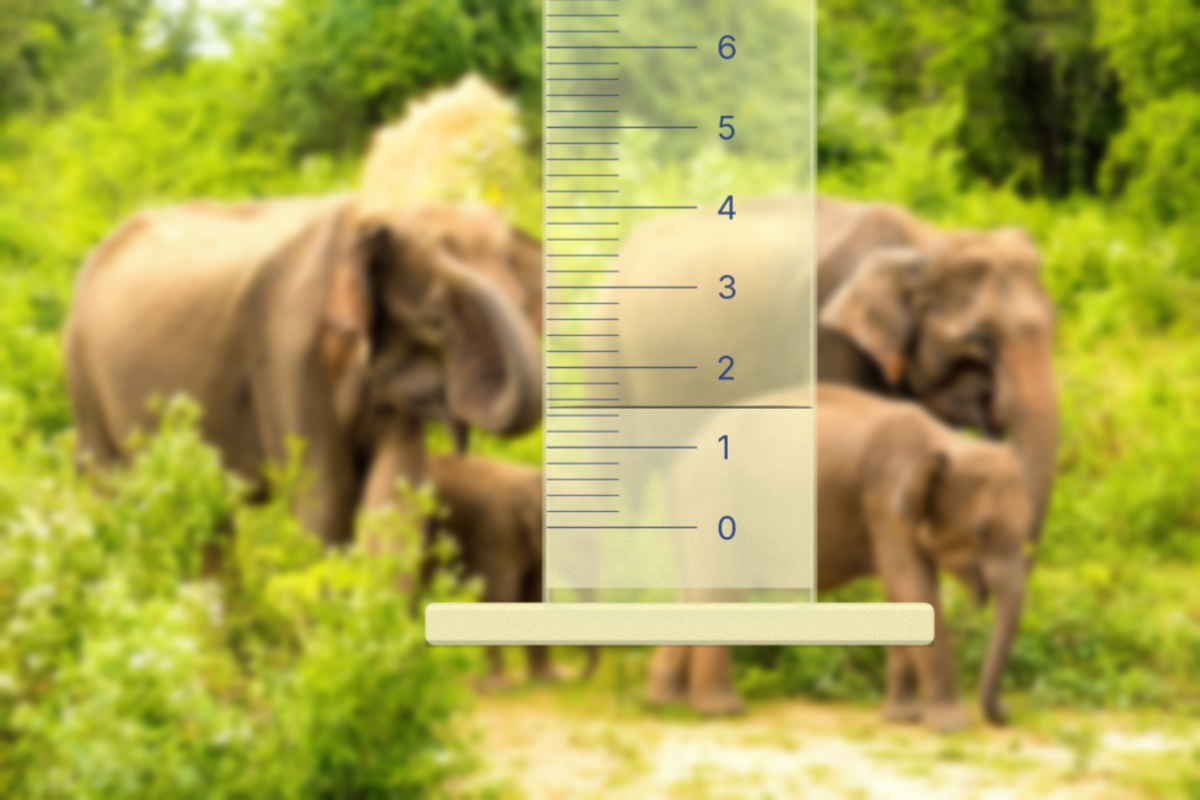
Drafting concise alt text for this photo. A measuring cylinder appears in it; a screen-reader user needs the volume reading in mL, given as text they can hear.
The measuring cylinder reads 1.5 mL
